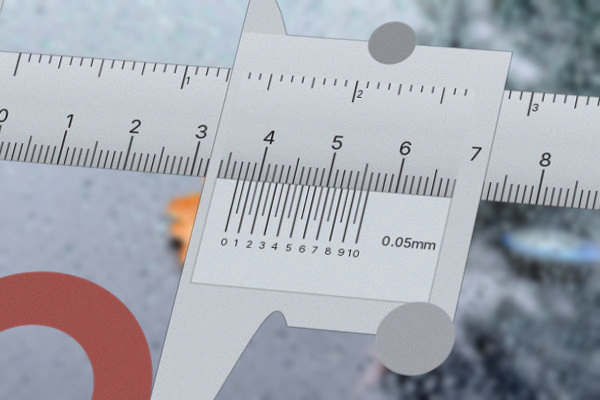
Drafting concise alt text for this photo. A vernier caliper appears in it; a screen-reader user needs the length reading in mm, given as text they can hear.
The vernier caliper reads 37.0 mm
